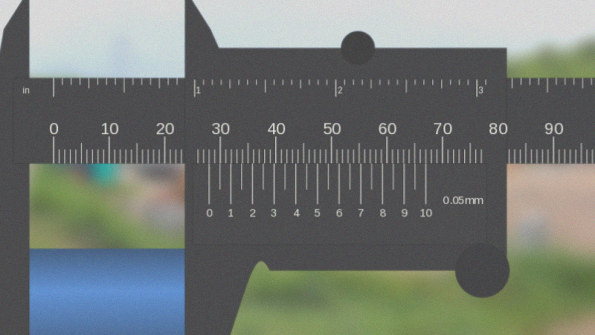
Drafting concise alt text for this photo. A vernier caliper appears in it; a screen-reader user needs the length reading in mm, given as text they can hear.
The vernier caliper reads 28.0 mm
